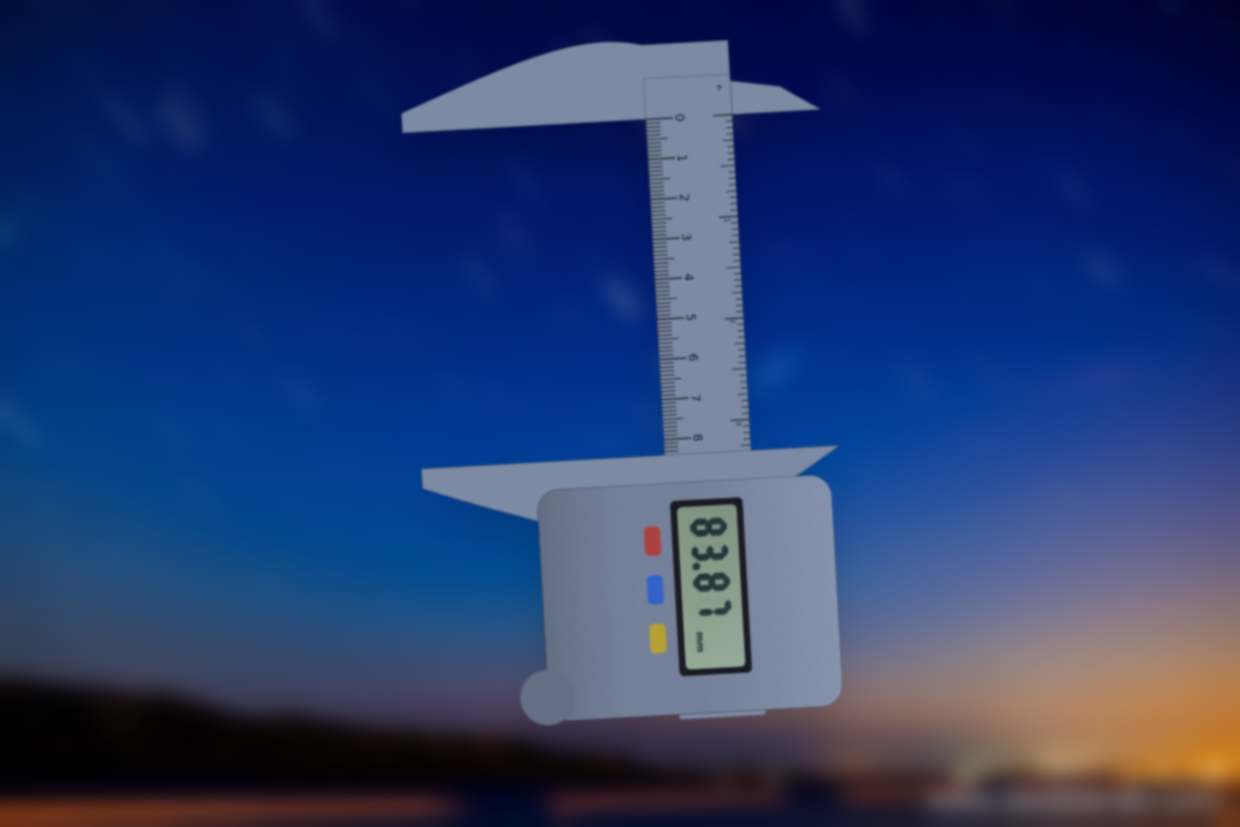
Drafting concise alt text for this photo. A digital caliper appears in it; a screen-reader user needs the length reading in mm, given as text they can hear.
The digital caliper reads 83.87 mm
